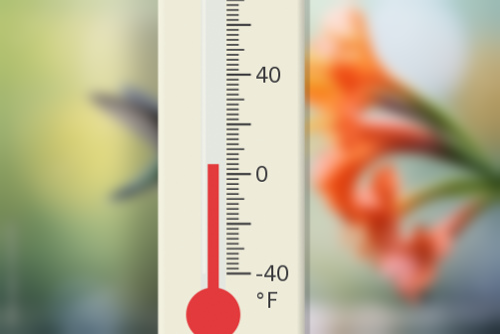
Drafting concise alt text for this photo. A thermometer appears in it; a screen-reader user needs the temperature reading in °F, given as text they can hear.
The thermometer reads 4 °F
